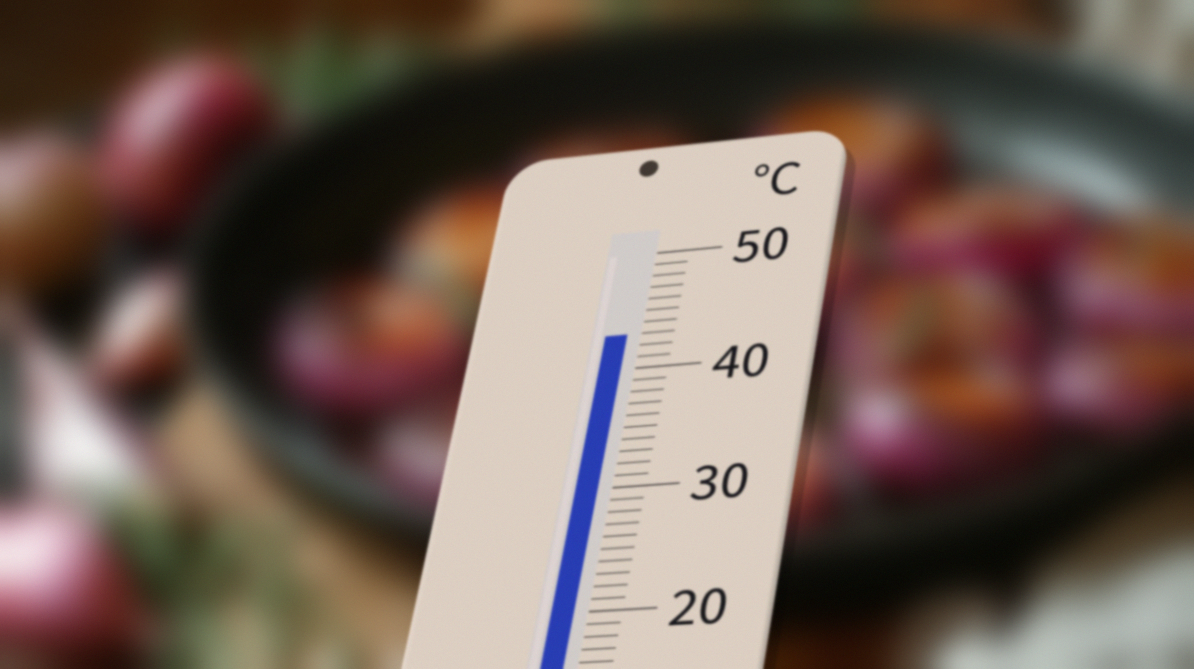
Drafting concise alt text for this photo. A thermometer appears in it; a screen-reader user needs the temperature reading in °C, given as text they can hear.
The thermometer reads 43 °C
